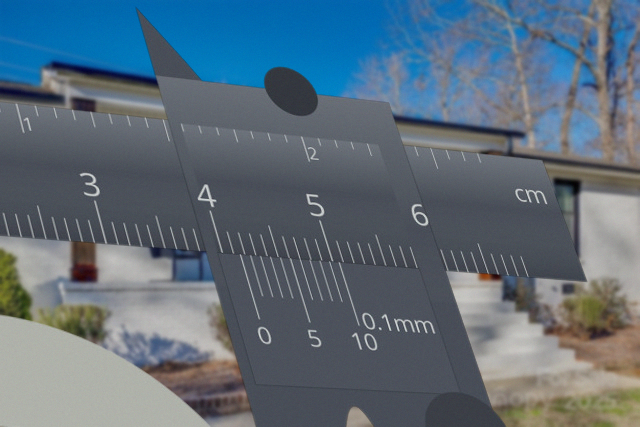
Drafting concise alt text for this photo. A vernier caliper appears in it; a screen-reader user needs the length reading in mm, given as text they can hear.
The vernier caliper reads 41.6 mm
